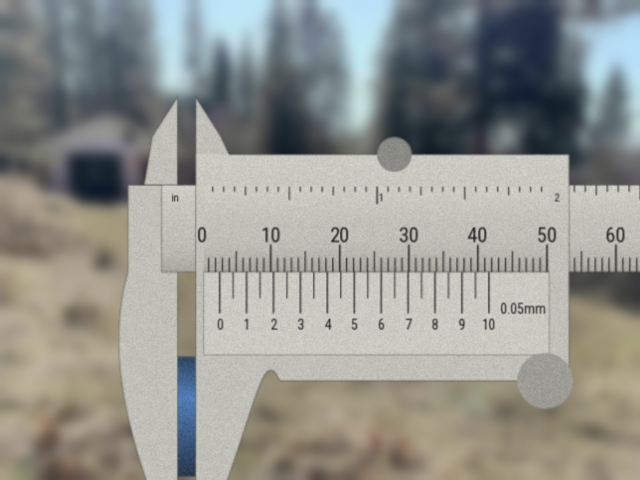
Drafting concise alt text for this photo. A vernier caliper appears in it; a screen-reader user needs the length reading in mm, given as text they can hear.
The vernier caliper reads 2.6 mm
